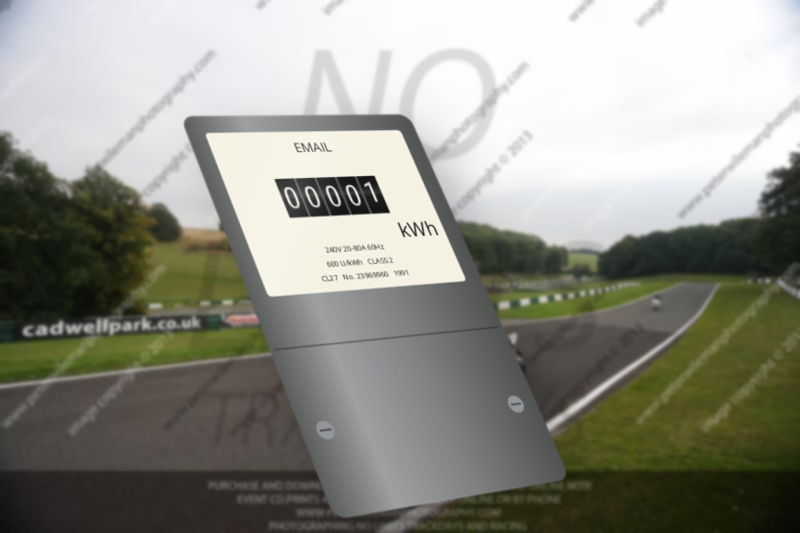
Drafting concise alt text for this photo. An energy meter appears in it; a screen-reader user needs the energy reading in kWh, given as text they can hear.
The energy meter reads 1 kWh
